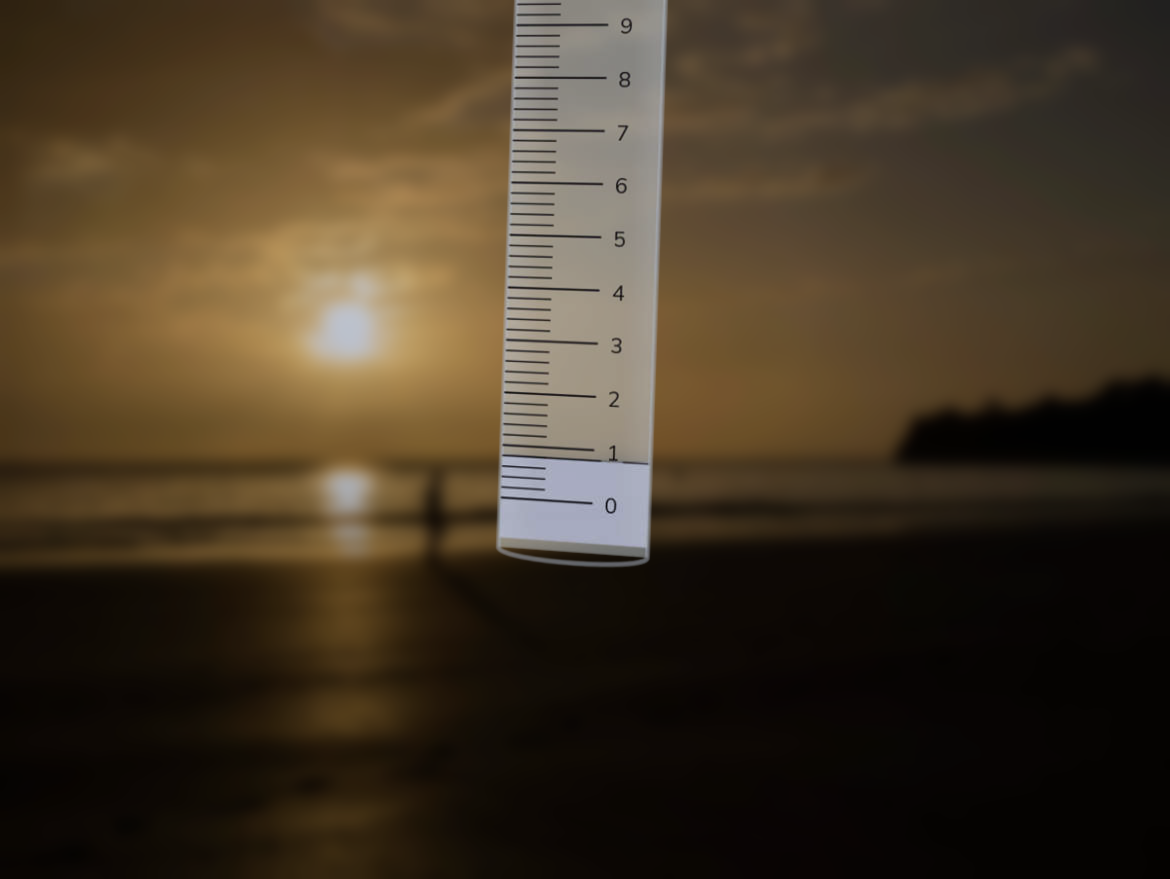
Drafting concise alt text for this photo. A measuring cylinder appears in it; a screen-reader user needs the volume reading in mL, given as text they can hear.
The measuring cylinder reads 0.8 mL
